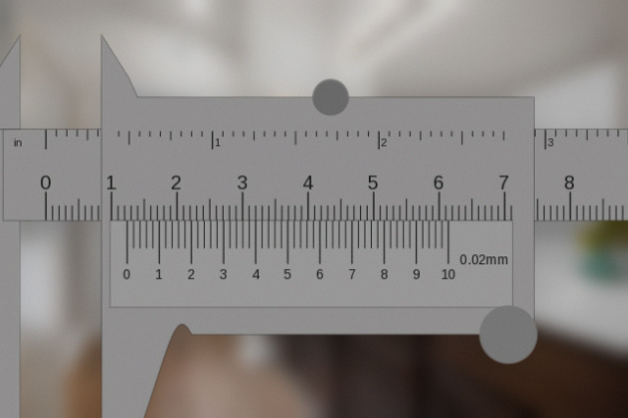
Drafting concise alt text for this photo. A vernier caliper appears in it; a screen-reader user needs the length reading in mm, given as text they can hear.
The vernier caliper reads 12.4 mm
